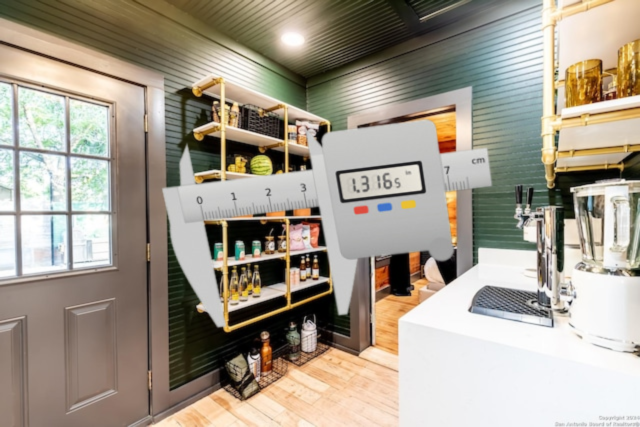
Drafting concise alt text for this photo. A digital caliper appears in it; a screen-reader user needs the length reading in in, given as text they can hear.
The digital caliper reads 1.3165 in
